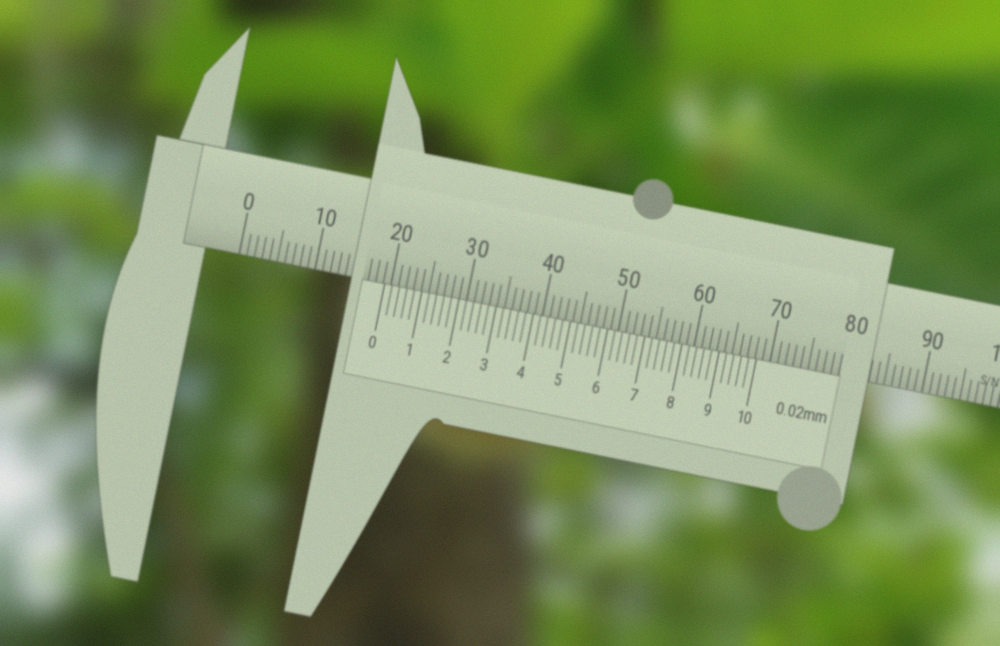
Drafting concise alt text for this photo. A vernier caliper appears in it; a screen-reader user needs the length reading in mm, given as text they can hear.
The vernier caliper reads 19.2 mm
